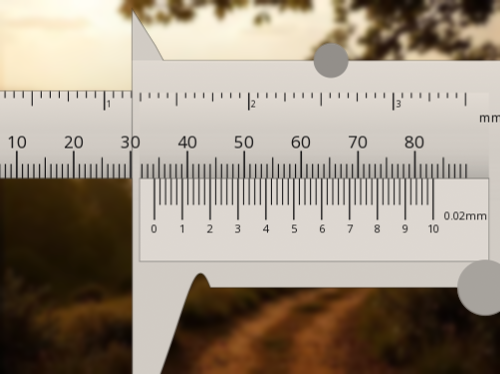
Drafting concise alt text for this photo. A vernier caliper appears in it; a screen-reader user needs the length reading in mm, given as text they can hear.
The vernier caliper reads 34.2 mm
